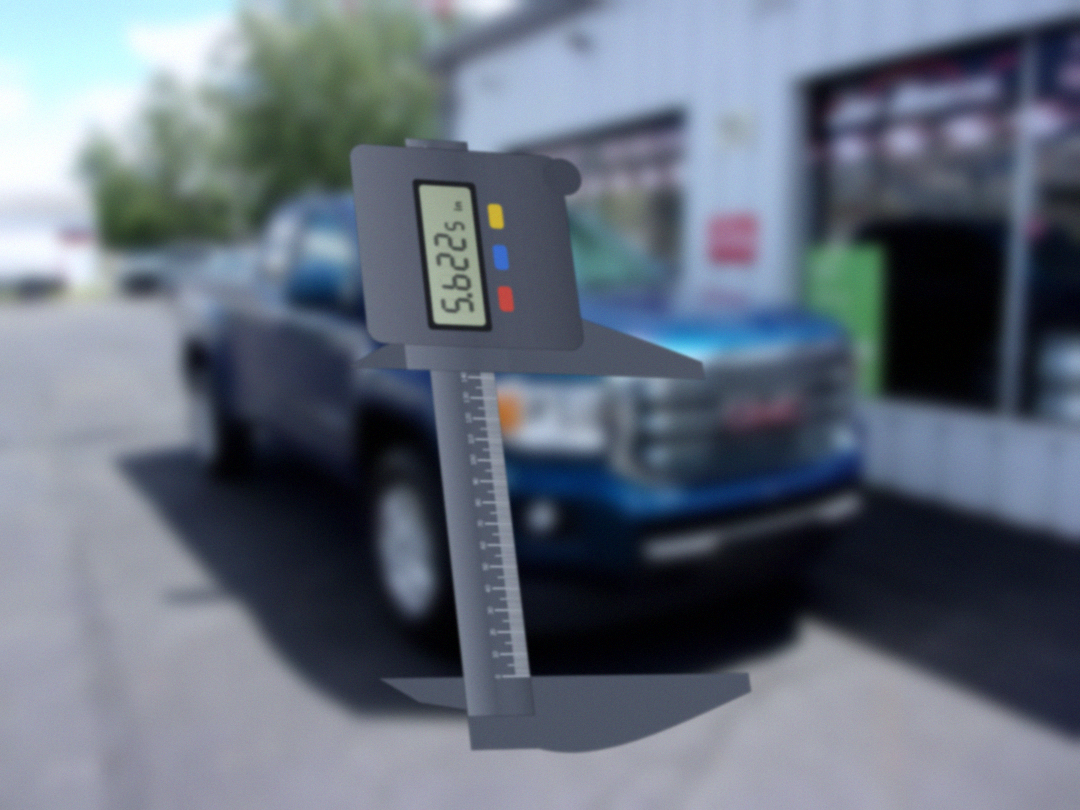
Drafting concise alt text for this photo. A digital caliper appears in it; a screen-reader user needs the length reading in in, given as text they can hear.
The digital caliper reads 5.6225 in
